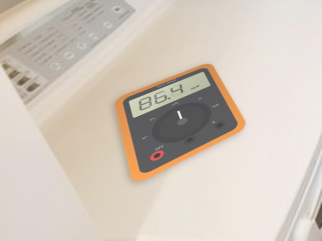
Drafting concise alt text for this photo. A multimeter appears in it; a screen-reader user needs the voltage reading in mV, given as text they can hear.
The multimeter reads 86.4 mV
